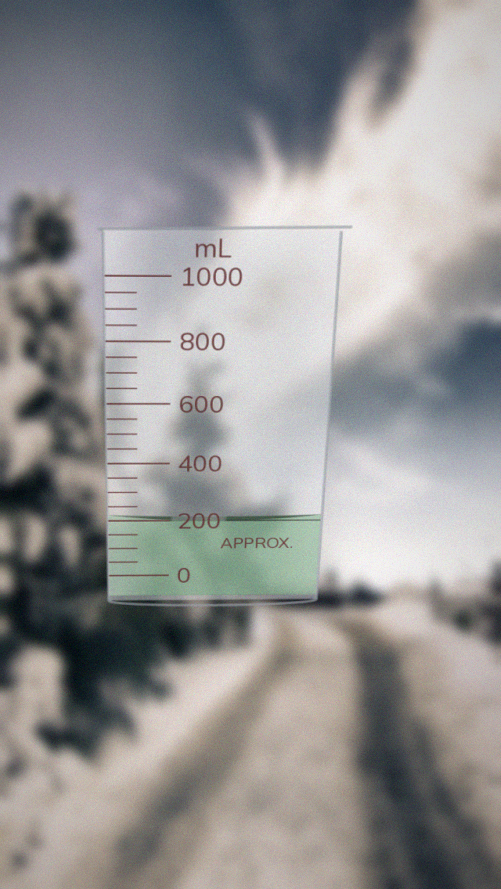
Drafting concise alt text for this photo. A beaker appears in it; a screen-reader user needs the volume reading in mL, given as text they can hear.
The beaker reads 200 mL
